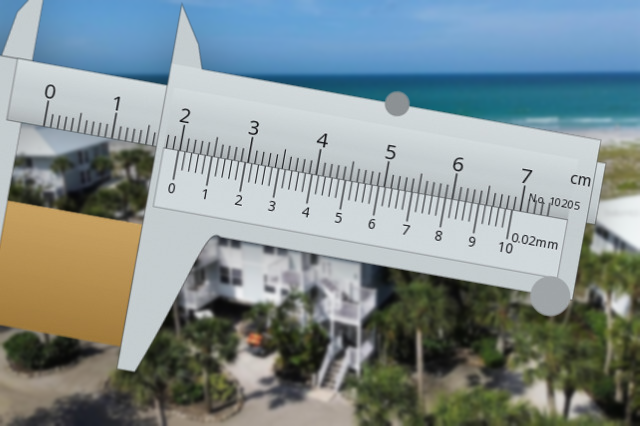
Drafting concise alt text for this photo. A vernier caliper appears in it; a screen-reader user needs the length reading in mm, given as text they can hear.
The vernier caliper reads 19.8 mm
